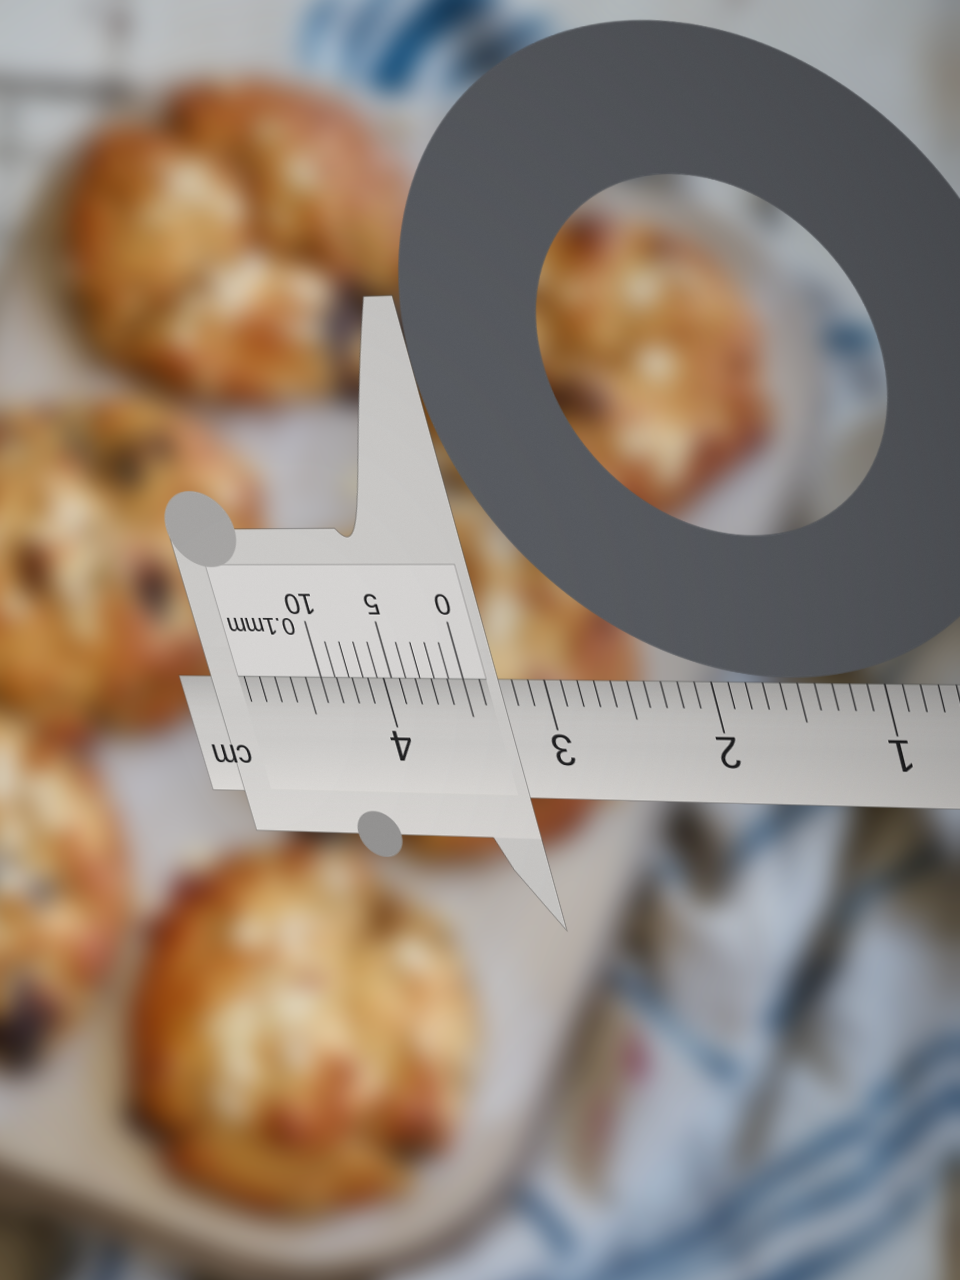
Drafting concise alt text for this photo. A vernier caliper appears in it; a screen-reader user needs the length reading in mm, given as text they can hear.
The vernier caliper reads 35.0 mm
